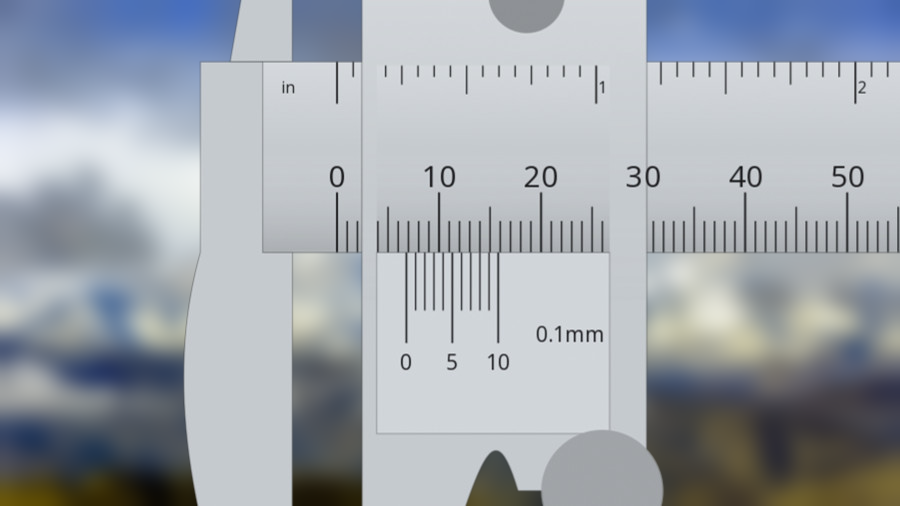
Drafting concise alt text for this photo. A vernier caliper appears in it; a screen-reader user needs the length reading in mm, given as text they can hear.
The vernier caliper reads 6.8 mm
